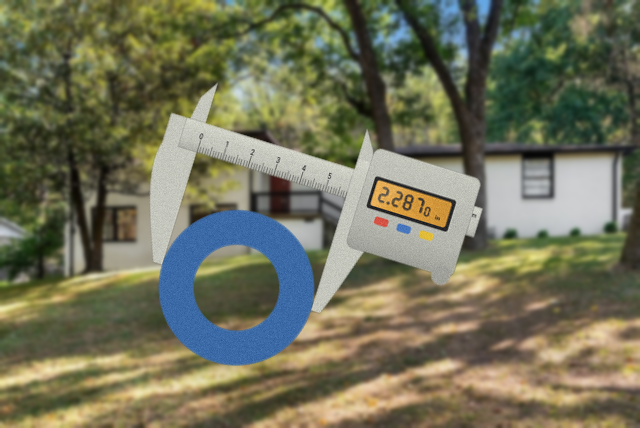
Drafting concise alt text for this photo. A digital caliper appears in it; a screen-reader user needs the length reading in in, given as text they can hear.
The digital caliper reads 2.2870 in
